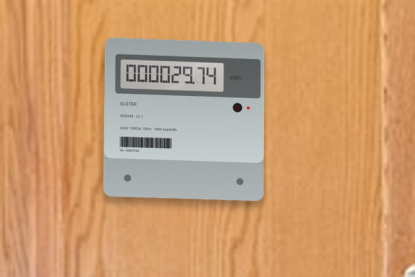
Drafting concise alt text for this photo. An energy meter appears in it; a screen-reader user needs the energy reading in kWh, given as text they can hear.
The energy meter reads 29.74 kWh
